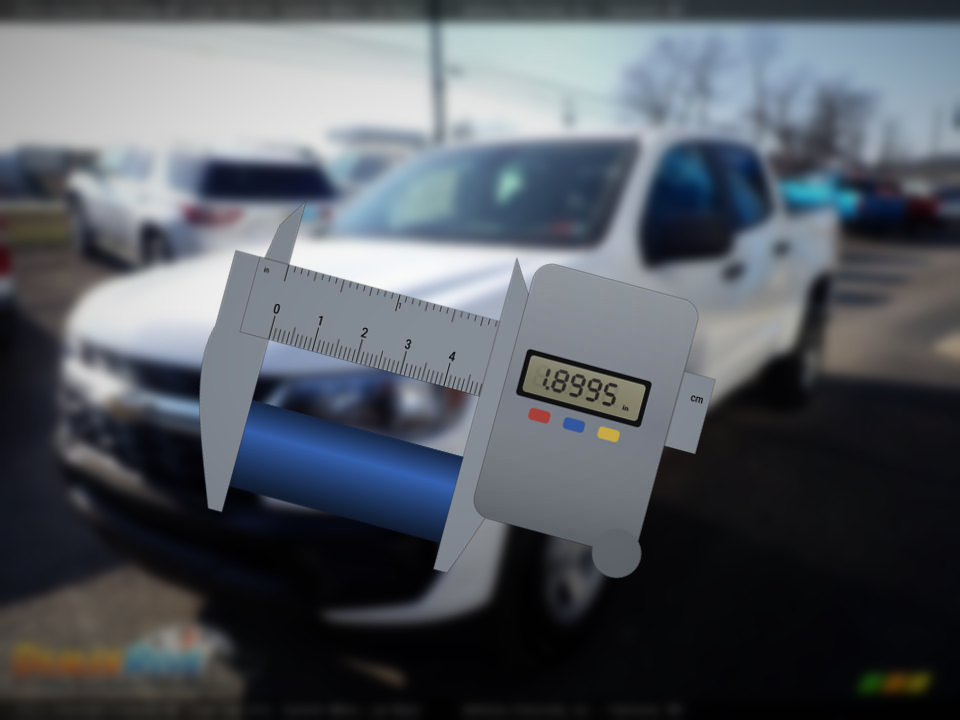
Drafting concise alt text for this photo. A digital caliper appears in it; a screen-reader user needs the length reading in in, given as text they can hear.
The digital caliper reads 1.8995 in
